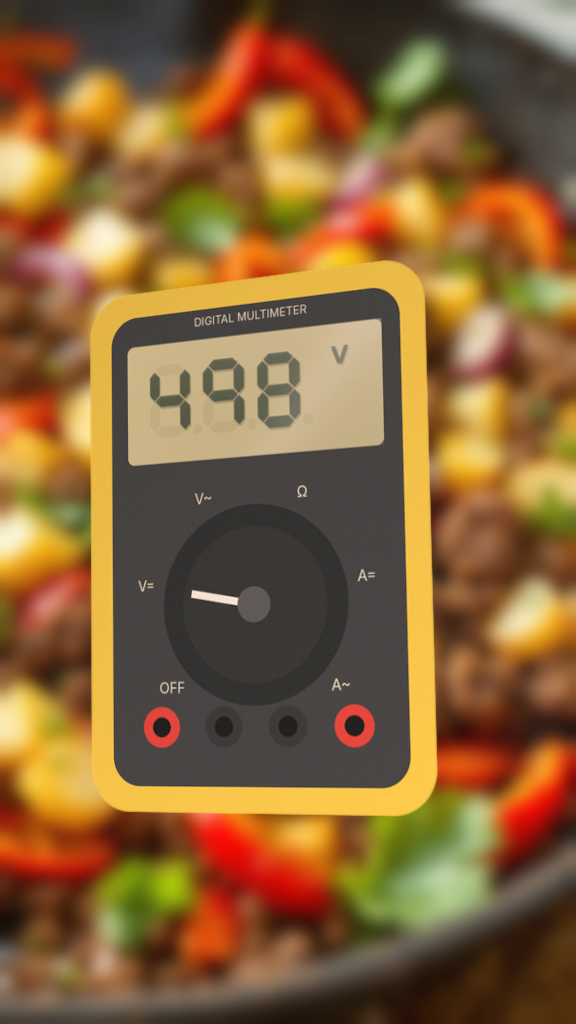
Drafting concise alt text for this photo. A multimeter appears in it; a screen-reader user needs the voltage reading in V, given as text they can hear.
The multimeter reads 498 V
